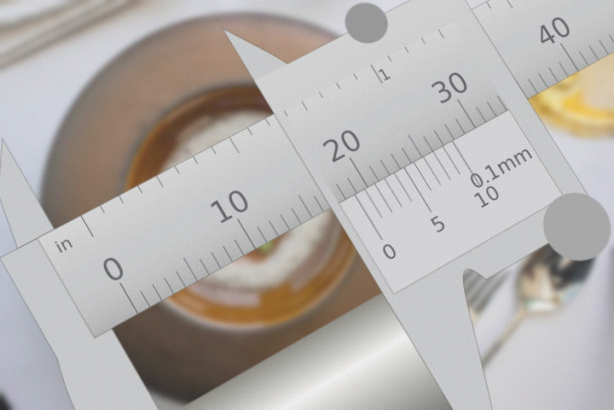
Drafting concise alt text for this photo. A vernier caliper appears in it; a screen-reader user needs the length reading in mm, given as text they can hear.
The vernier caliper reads 18.8 mm
